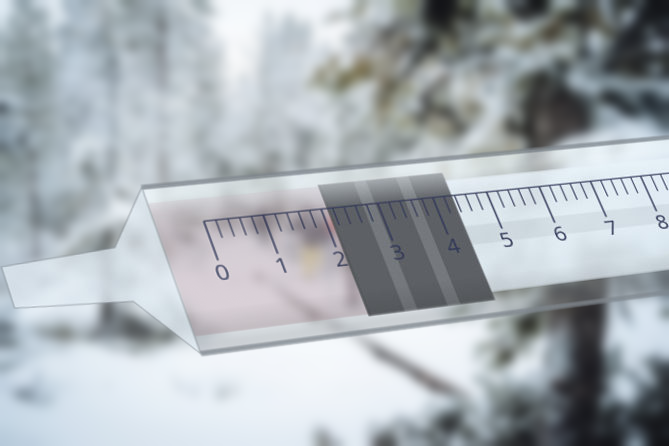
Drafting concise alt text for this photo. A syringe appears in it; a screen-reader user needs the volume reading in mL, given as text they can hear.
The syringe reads 2.1 mL
